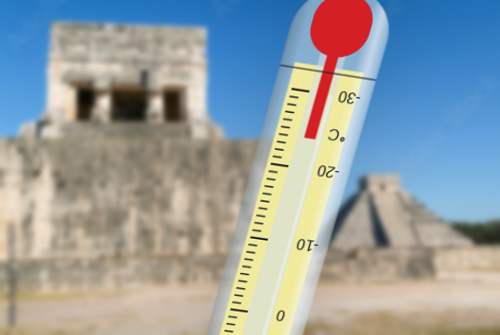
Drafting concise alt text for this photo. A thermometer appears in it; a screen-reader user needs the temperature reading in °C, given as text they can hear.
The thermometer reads -24 °C
